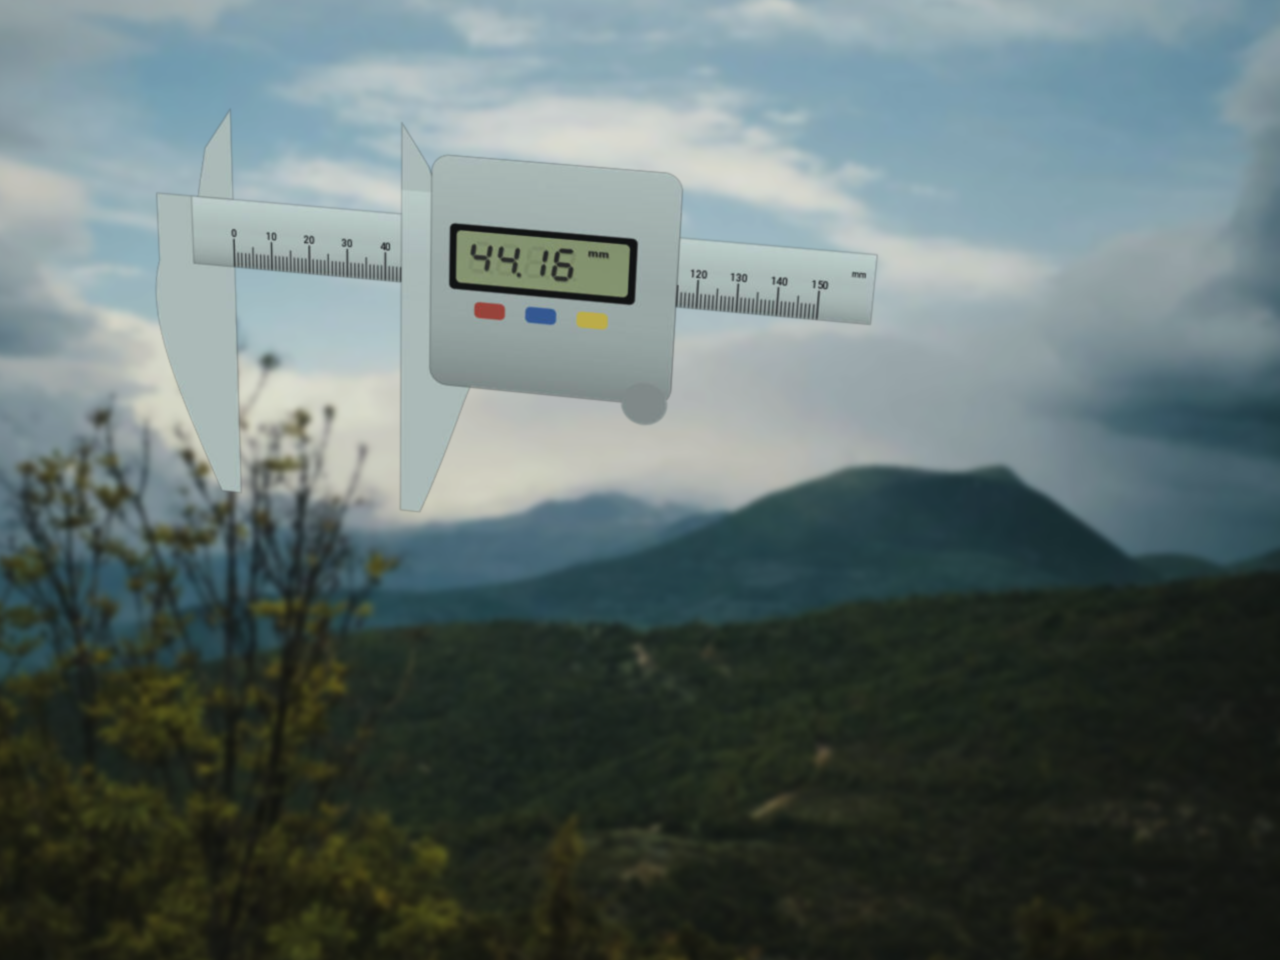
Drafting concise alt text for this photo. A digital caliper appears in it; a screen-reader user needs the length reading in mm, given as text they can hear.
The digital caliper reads 44.16 mm
